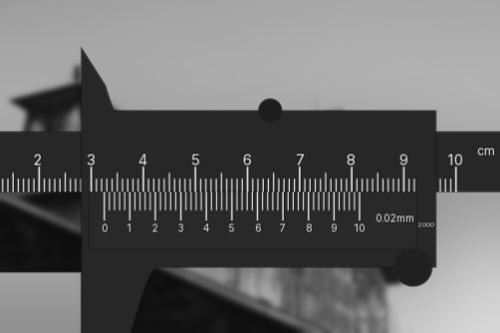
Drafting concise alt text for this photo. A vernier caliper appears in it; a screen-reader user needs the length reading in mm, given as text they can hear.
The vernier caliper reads 32.5 mm
